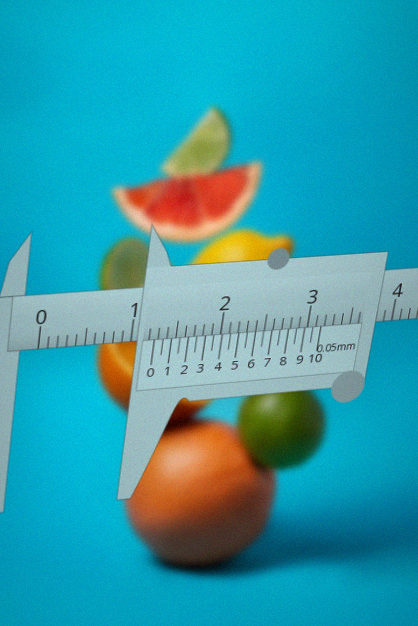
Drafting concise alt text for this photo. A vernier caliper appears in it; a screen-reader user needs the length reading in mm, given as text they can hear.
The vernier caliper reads 12.6 mm
